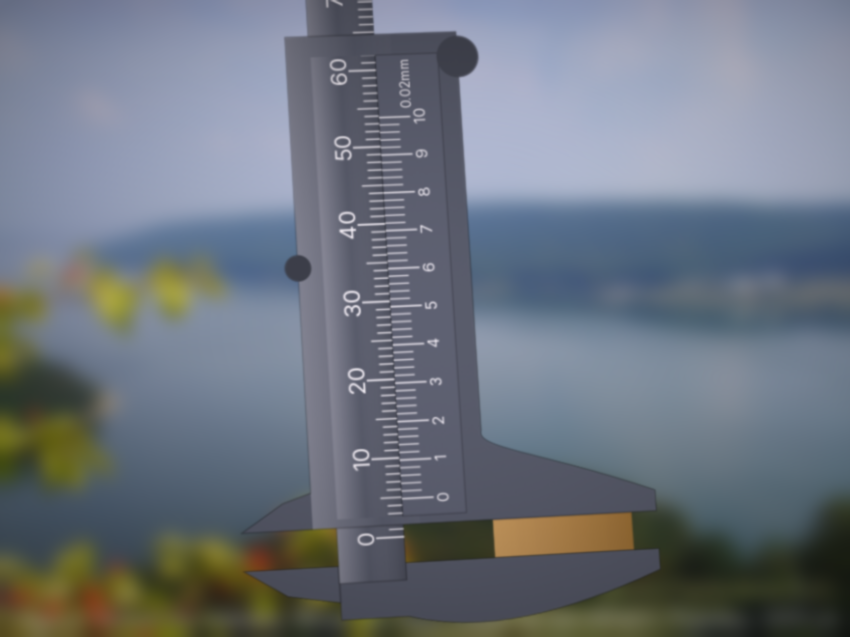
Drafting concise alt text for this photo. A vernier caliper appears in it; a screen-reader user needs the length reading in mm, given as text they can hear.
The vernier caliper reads 4.8 mm
